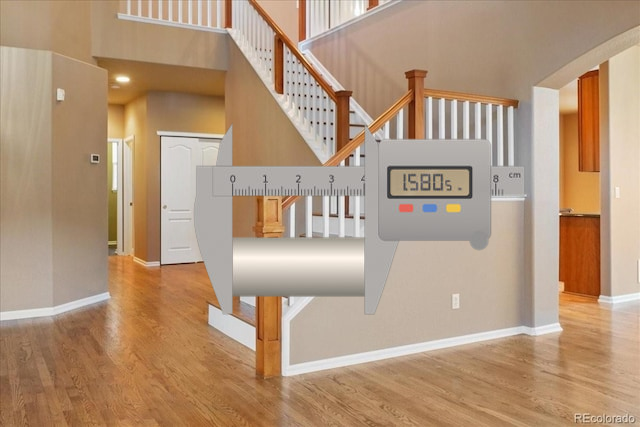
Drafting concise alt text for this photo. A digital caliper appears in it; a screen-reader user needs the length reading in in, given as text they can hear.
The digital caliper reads 1.5805 in
